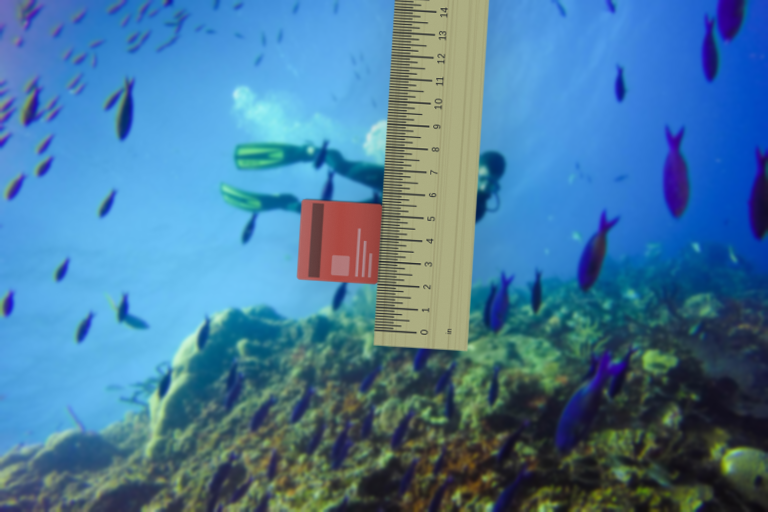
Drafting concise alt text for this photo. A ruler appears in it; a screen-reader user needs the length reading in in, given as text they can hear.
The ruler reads 3.5 in
